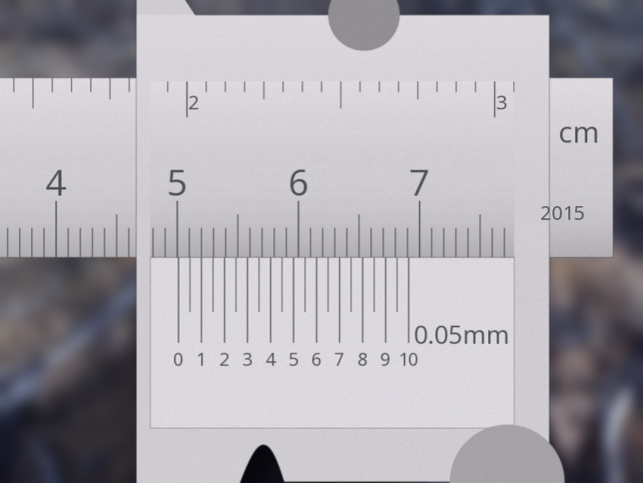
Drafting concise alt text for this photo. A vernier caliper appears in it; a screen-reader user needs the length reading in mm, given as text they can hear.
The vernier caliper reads 50.1 mm
